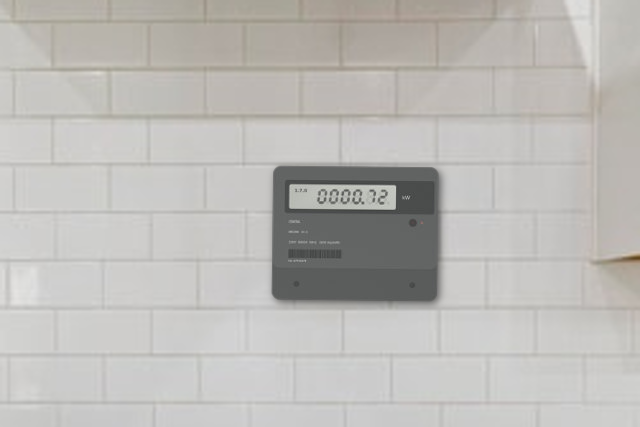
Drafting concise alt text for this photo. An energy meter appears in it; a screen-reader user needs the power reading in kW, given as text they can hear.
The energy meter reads 0.72 kW
